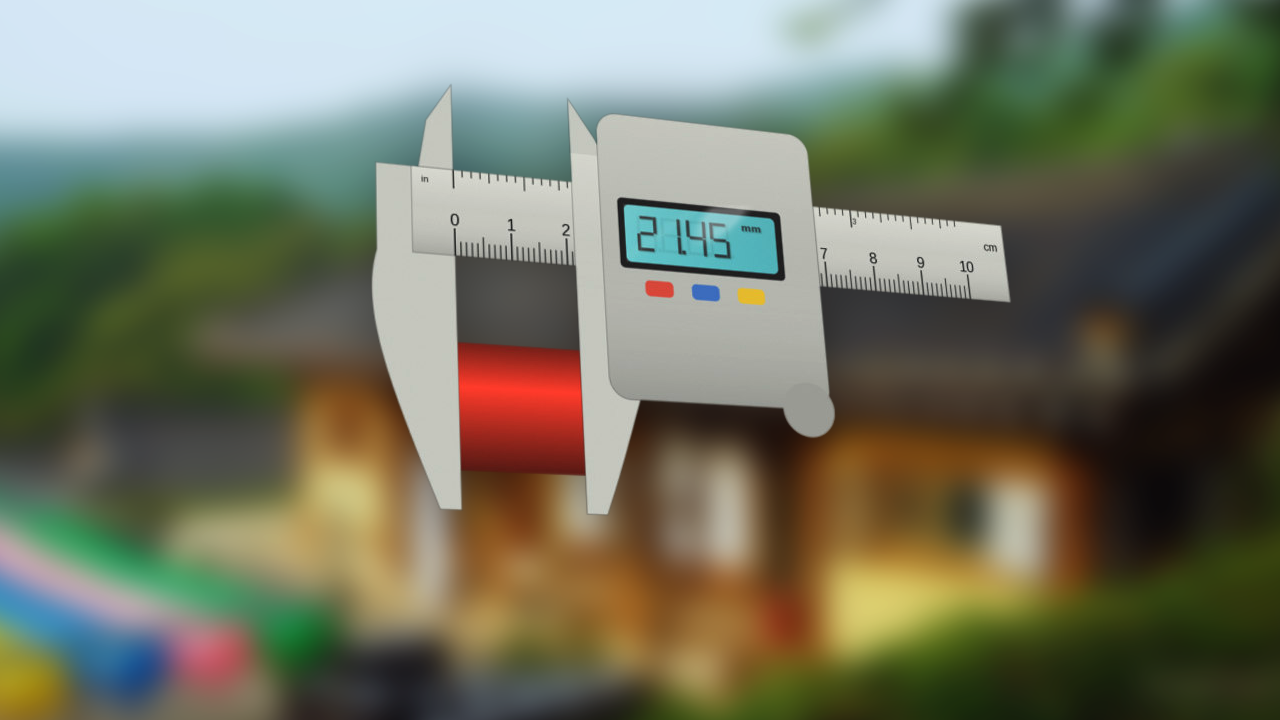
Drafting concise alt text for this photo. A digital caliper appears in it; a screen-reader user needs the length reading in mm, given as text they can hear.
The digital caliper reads 21.45 mm
